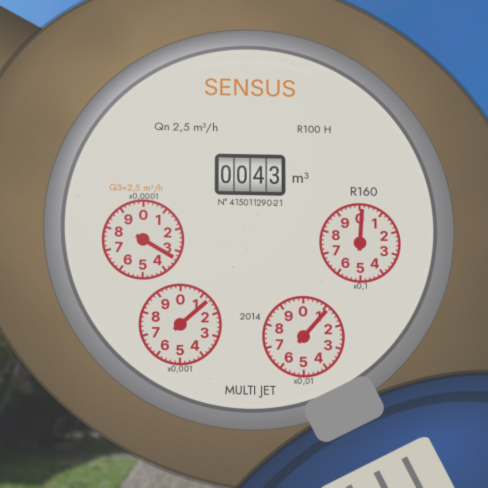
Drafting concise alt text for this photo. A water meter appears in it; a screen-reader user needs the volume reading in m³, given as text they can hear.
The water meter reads 43.0113 m³
